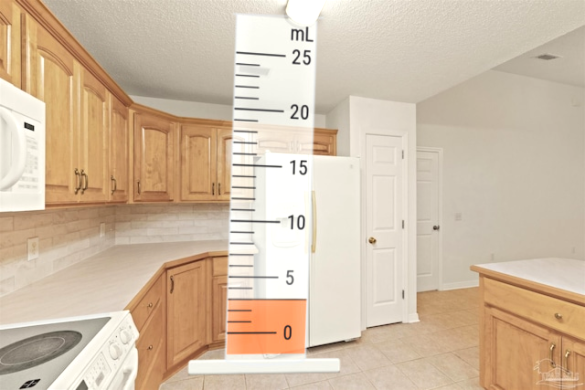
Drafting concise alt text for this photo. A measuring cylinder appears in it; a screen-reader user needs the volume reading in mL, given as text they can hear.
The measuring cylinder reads 3 mL
